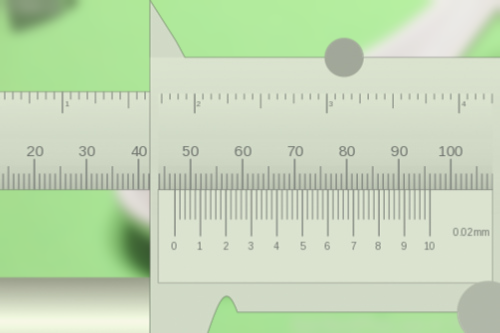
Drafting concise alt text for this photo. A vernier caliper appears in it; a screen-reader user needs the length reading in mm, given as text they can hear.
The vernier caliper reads 47.0 mm
